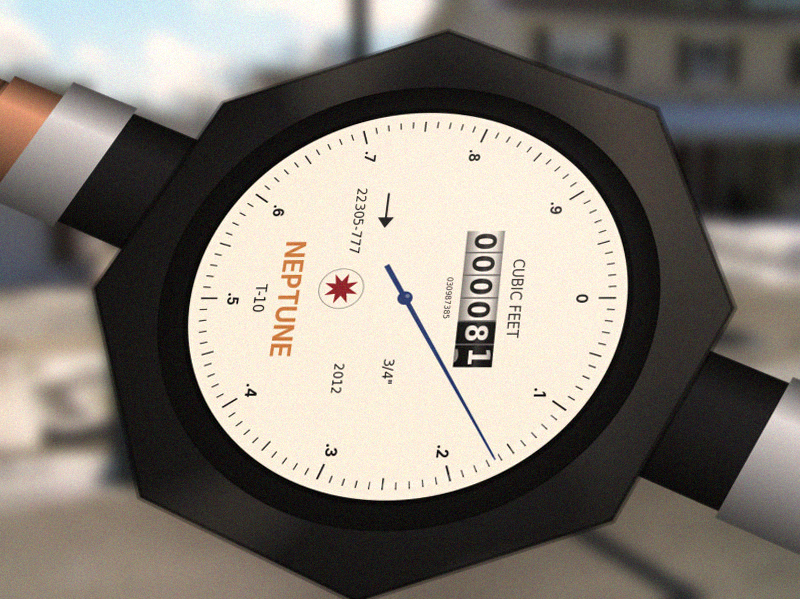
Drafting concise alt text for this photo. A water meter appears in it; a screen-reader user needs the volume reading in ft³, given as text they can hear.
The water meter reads 81.16 ft³
